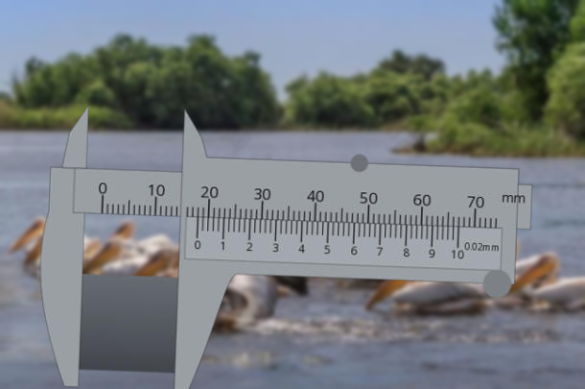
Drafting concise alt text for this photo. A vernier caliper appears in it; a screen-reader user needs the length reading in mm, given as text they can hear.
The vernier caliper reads 18.0 mm
